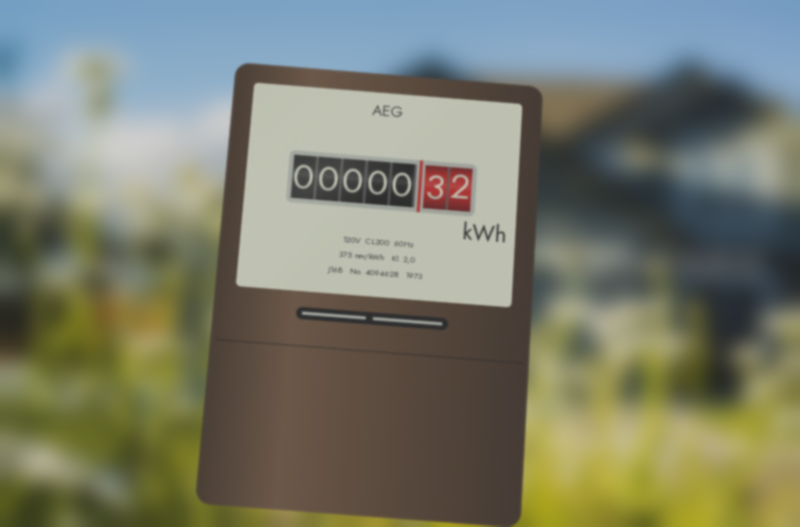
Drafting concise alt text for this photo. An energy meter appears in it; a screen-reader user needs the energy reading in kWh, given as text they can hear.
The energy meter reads 0.32 kWh
